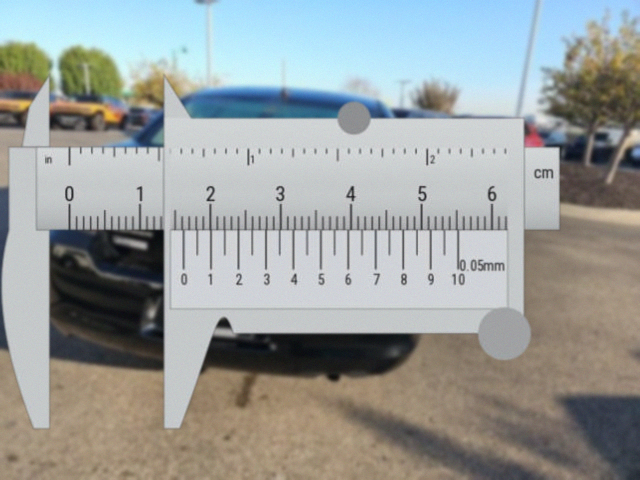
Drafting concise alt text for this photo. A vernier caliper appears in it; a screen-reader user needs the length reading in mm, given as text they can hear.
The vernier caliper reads 16.2 mm
